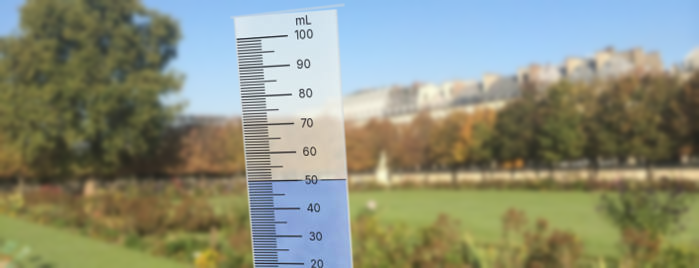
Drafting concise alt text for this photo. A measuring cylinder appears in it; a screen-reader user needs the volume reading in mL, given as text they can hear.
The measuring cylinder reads 50 mL
